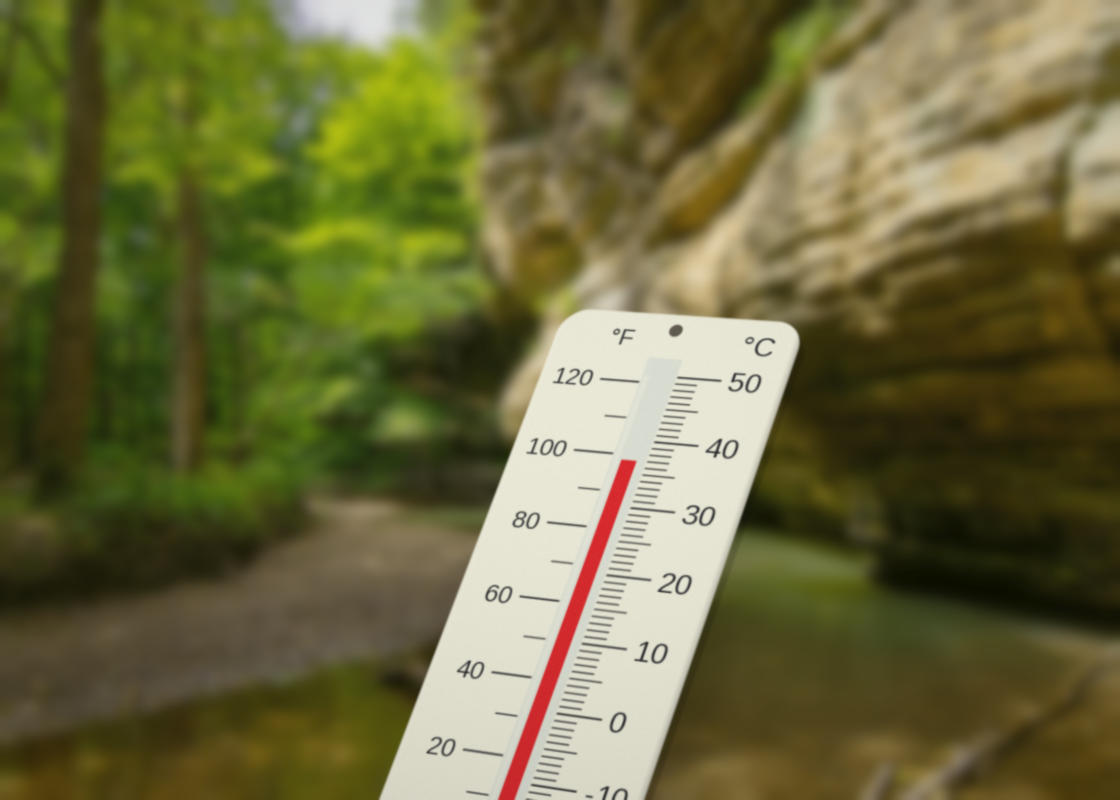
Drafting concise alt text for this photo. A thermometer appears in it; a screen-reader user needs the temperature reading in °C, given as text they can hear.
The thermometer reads 37 °C
